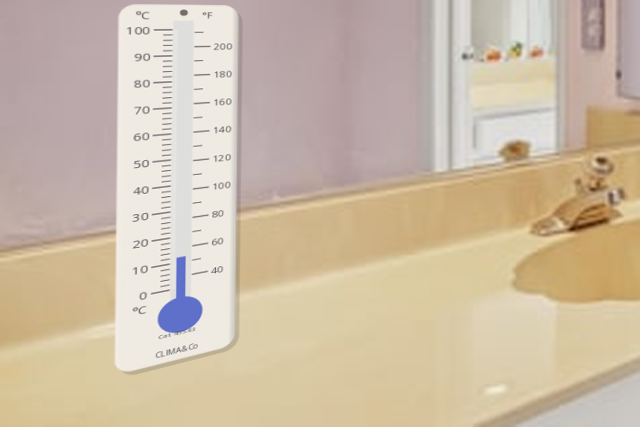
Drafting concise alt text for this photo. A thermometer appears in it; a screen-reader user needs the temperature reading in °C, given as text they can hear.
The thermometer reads 12 °C
